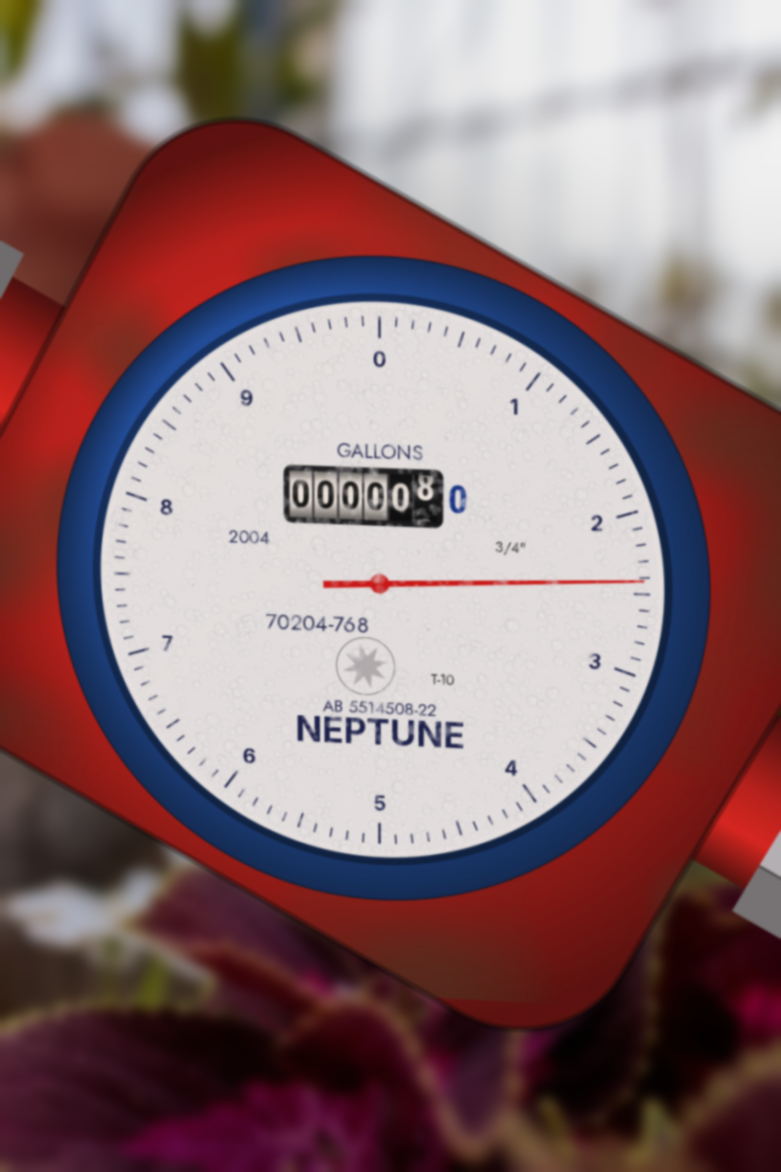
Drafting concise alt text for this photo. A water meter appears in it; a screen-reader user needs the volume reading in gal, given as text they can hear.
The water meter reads 82.4 gal
